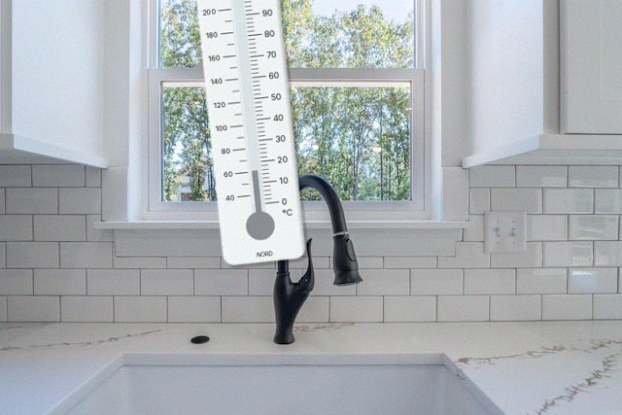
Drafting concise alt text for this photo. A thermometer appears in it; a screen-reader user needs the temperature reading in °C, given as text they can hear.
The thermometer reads 16 °C
